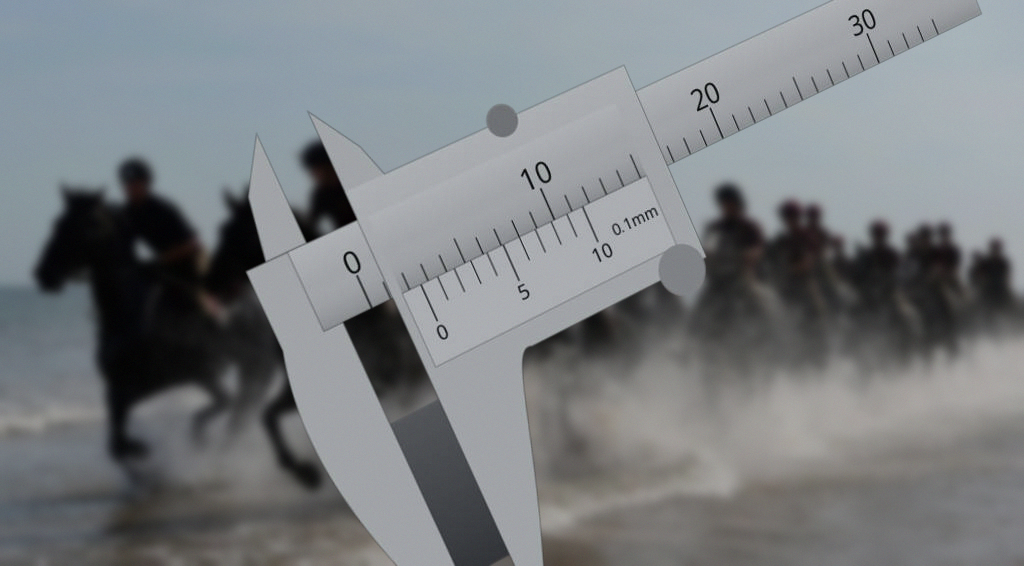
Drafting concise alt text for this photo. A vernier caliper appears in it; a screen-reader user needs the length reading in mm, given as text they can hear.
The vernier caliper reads 2.6 mm
